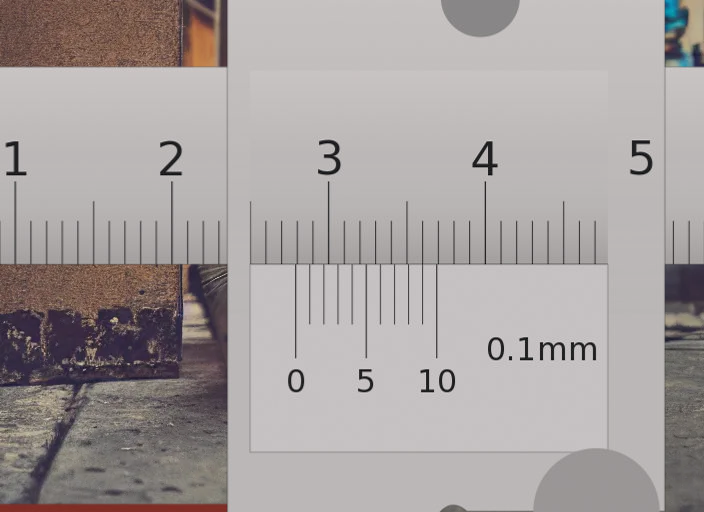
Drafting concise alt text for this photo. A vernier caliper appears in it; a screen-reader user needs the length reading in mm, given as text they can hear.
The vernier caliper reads 27.9 mm
